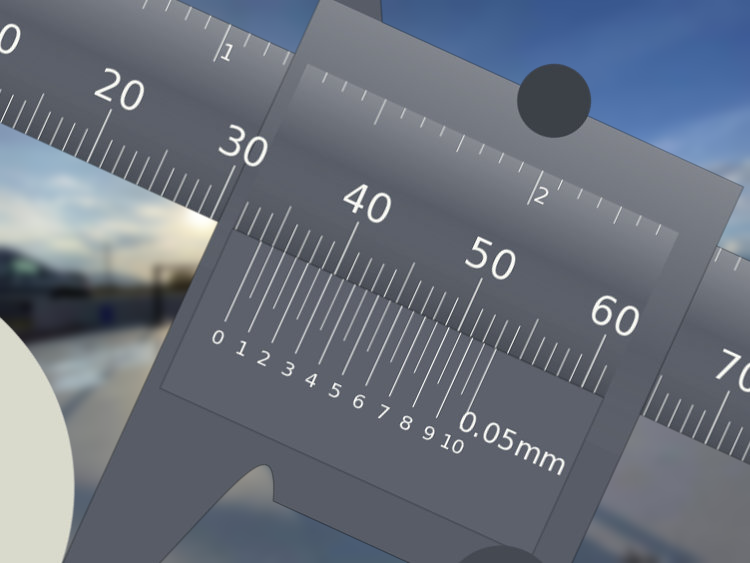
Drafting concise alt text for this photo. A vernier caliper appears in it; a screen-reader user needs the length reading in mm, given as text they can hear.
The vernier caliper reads 34.1 mm
